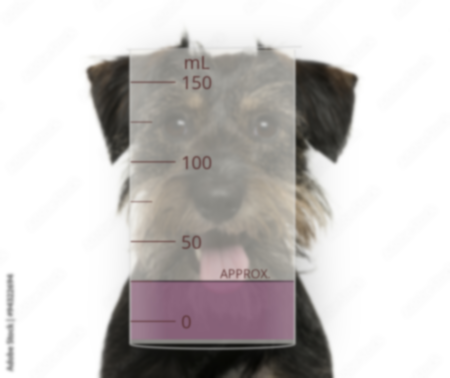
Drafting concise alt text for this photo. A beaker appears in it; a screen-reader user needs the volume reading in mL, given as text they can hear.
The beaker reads 25 mL
